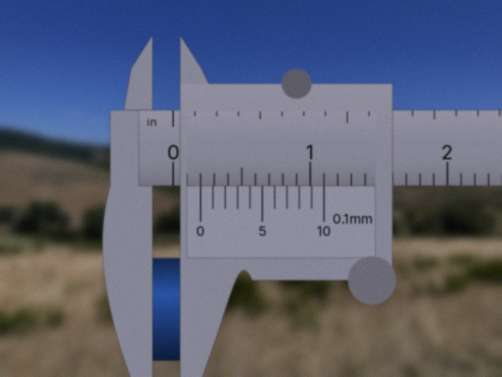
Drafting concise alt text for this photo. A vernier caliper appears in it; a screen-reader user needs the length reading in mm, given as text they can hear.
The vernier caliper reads 2.0 mm
